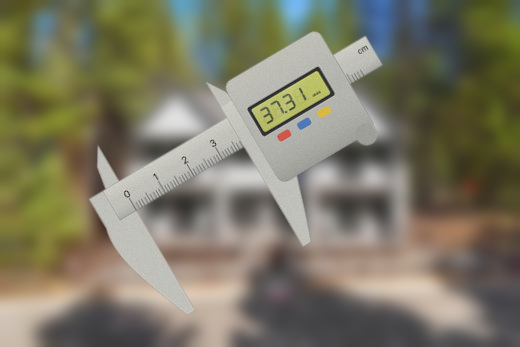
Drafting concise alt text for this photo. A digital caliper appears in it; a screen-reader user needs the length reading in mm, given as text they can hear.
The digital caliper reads 37.31 mm
